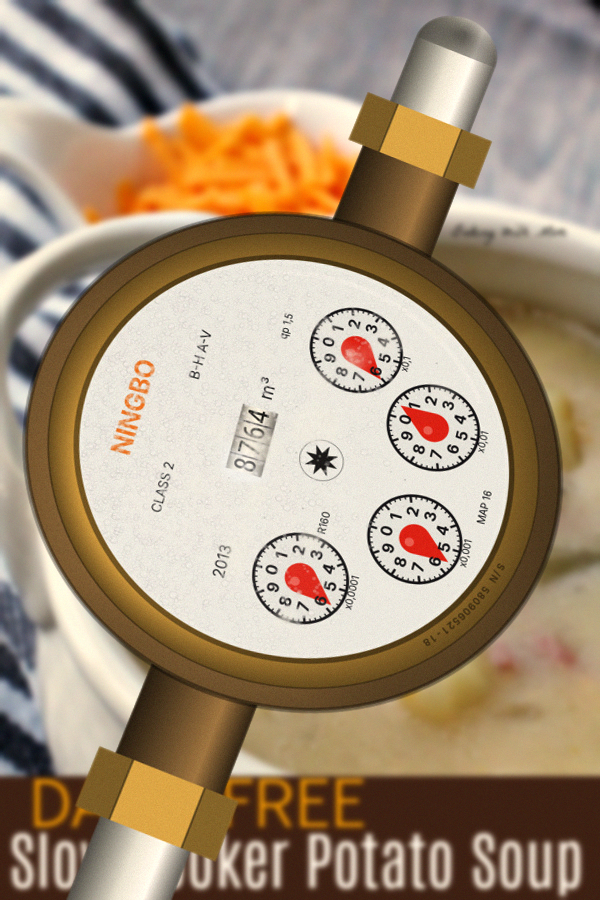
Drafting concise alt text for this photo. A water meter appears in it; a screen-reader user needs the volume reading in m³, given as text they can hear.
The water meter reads 8764.6055 m³
